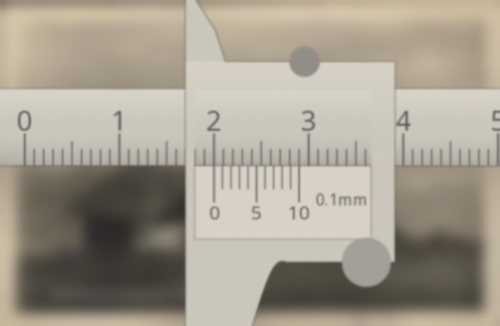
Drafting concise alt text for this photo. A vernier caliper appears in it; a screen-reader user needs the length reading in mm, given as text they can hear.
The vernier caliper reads 20.0 mm
